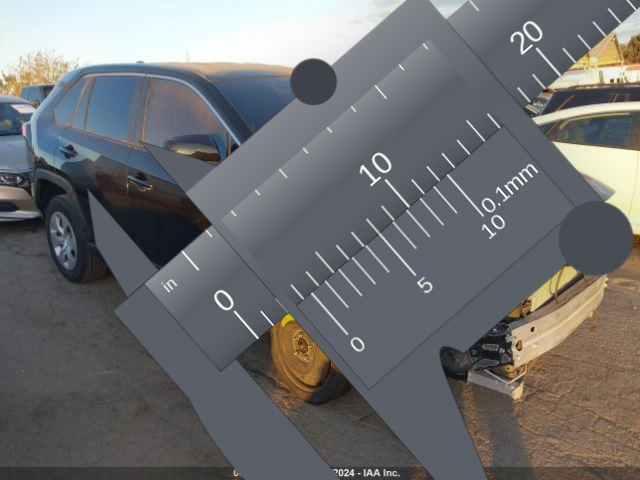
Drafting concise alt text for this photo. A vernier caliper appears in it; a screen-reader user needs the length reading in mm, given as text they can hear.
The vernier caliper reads 3.5 mm
